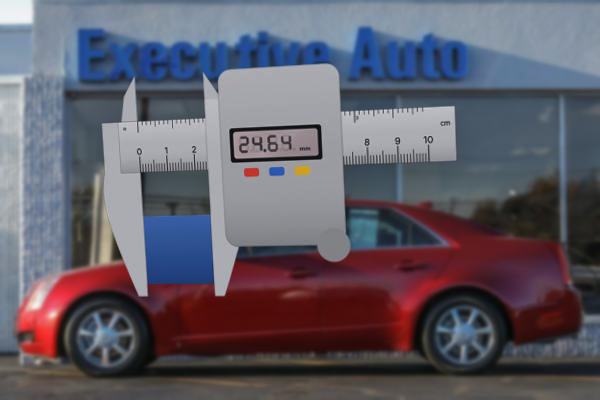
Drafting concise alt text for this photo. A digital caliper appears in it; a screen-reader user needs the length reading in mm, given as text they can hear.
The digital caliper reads 24.64 mm
